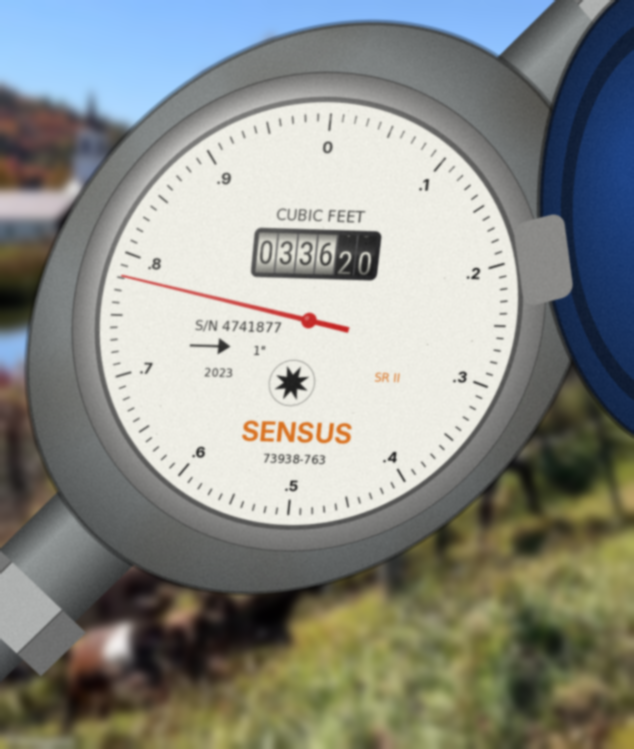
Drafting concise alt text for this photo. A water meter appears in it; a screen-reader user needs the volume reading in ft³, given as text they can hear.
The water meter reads 33619.78 ft³
